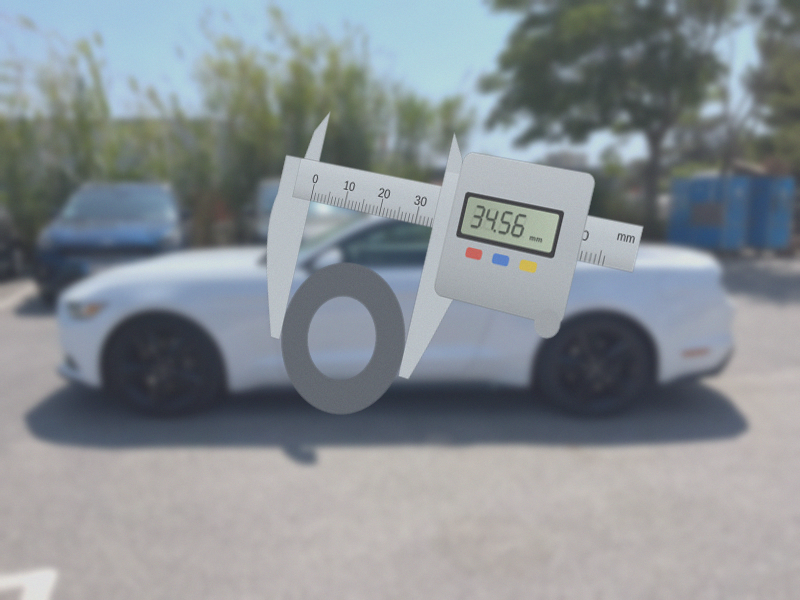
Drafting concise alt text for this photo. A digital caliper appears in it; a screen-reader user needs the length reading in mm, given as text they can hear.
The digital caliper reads 34.56 mm
